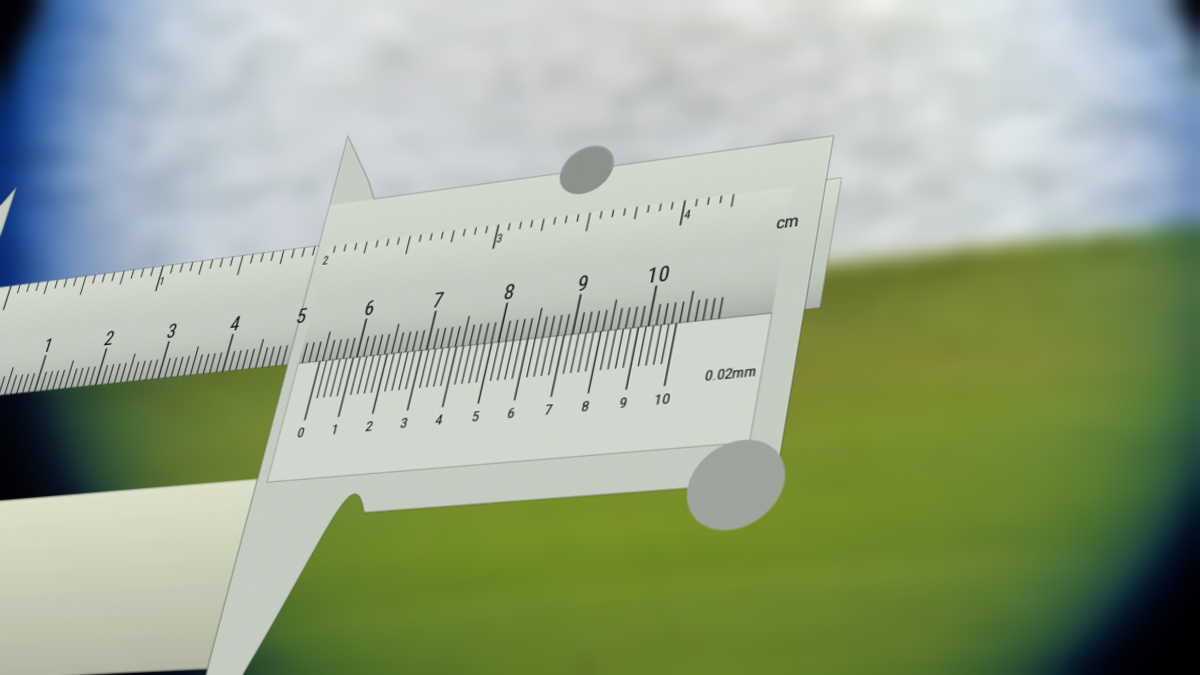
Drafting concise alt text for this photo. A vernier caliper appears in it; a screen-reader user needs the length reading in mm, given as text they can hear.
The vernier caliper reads 54.6 mm
